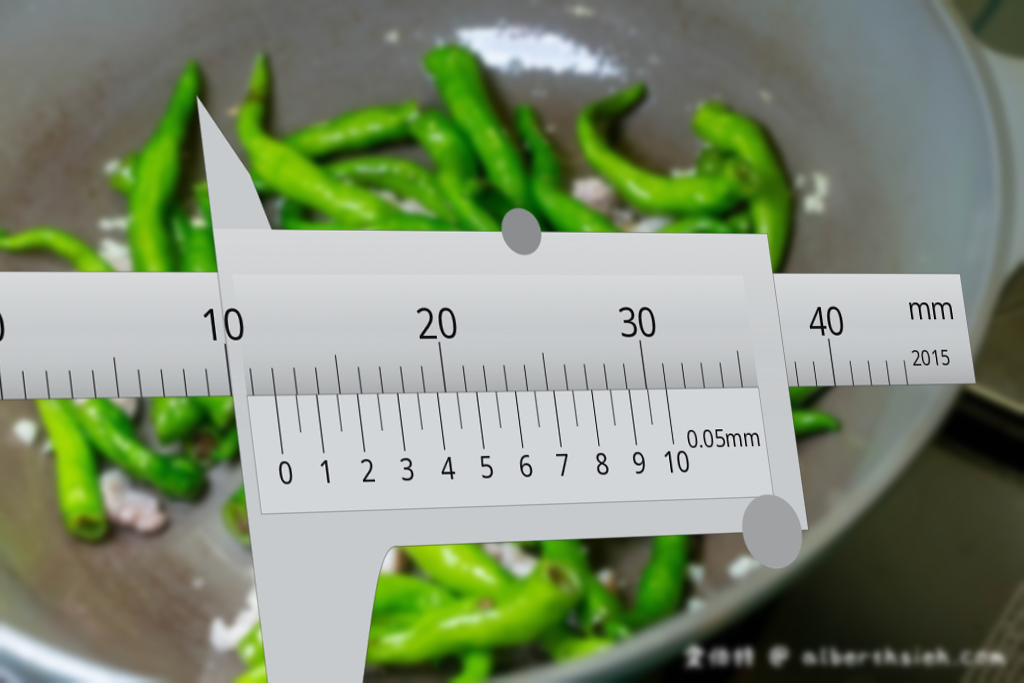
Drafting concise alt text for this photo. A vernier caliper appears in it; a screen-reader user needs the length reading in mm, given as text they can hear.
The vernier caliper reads 12.0 mm
